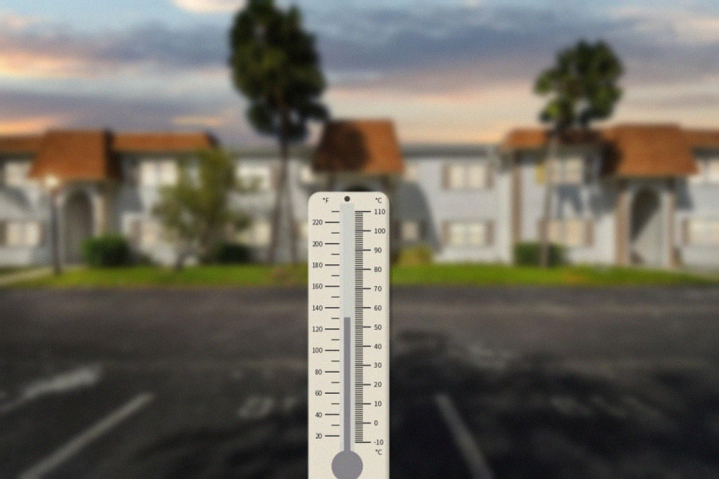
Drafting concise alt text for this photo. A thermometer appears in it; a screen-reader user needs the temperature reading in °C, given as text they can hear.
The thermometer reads 55 °C
